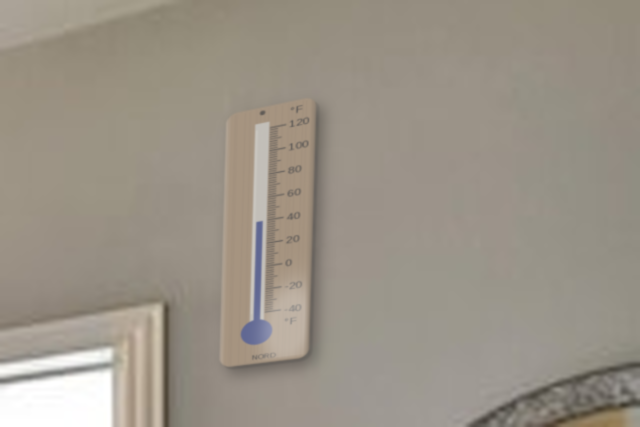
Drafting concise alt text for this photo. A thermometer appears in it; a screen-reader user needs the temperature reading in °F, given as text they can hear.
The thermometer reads 40 °F
